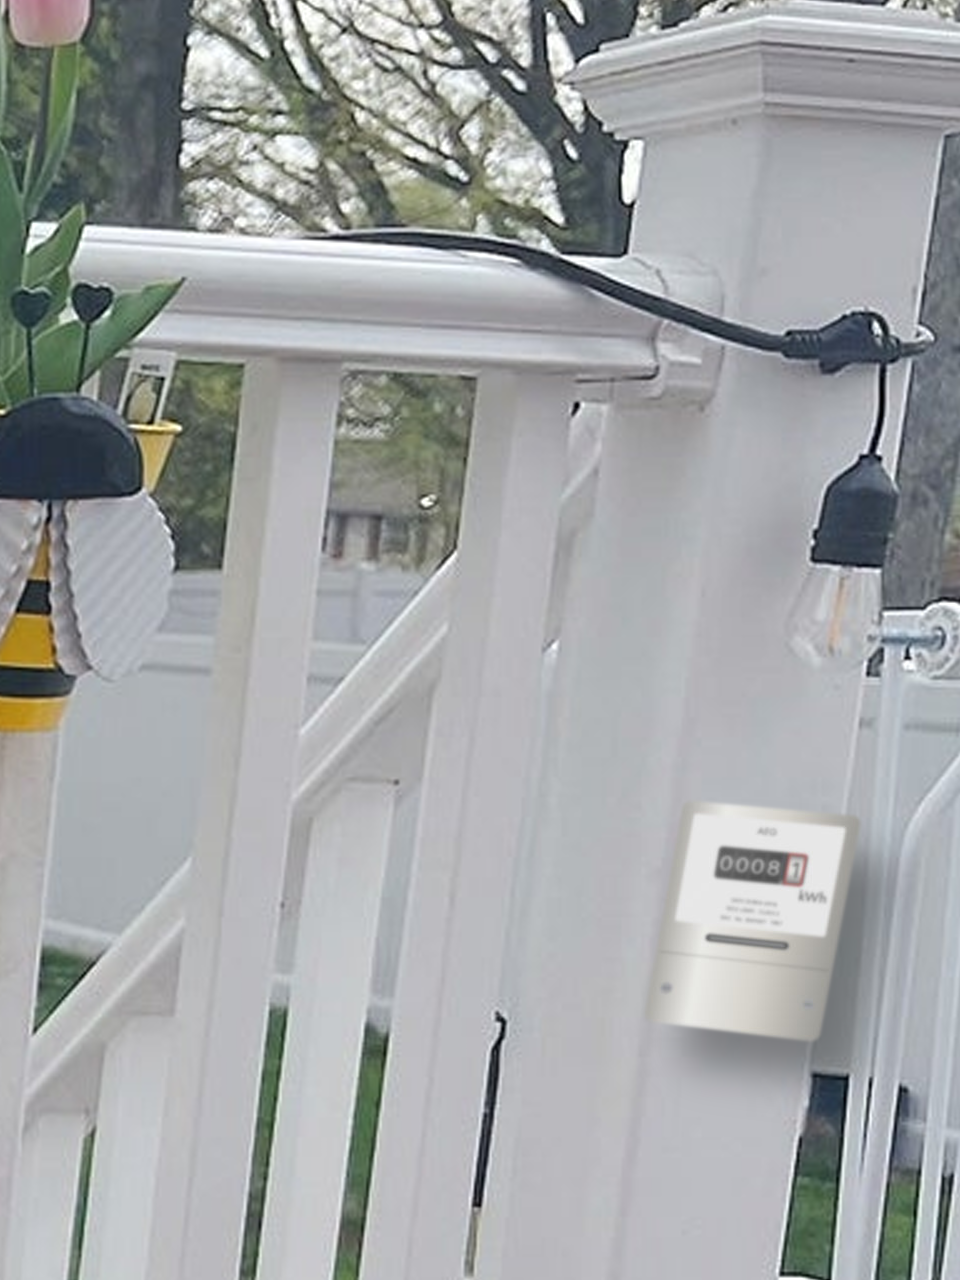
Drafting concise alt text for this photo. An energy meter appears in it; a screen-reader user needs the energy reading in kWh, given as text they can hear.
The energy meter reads 8.1 kWh
